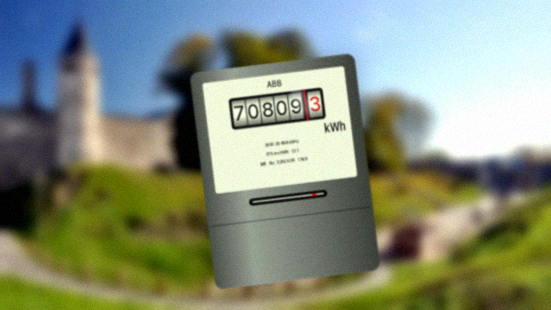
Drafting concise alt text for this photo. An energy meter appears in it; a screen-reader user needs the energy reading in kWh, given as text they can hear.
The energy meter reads 70809.3 kWh
